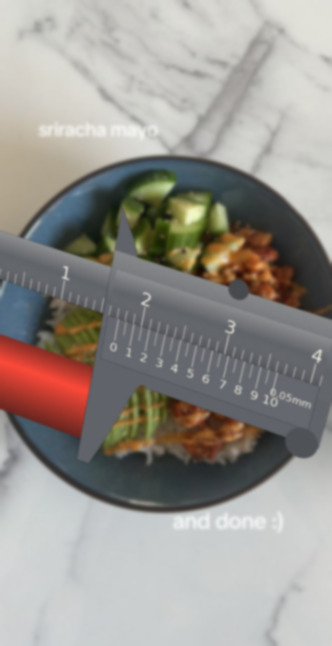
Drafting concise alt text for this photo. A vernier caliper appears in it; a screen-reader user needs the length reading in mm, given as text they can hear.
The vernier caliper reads 17.2 mm
